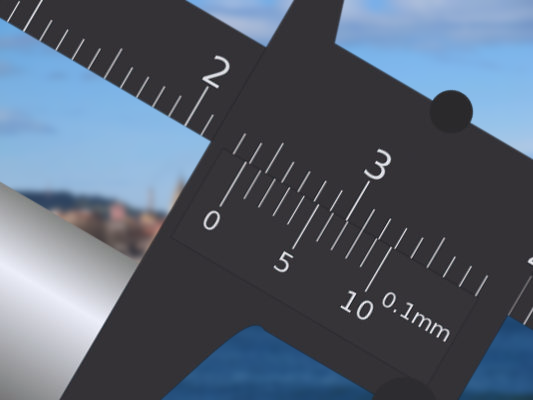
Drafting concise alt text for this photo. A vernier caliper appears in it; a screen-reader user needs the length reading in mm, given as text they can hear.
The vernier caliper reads 23.8 mm
